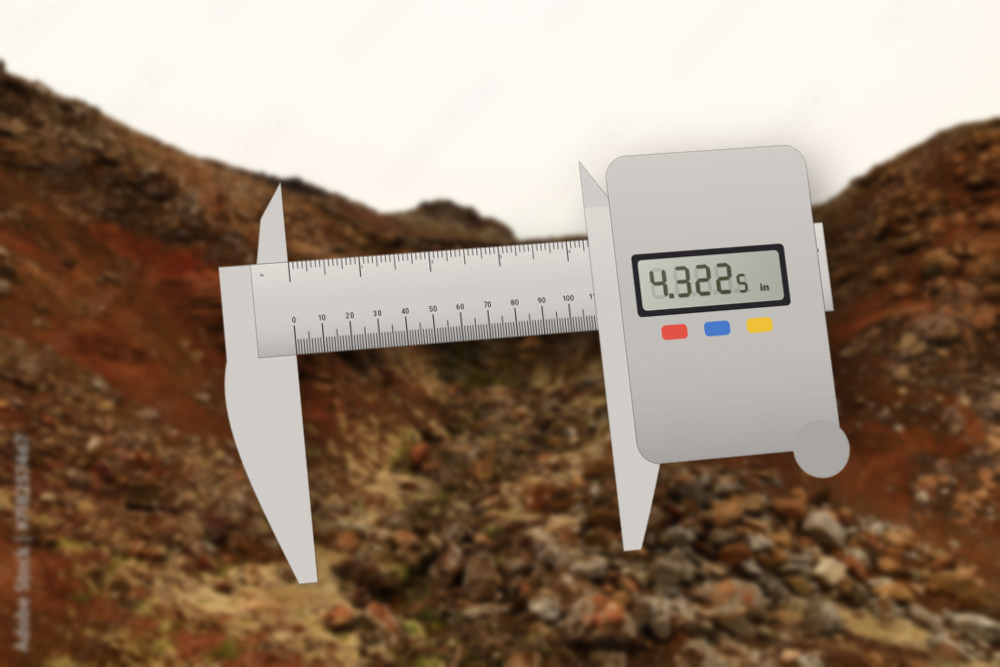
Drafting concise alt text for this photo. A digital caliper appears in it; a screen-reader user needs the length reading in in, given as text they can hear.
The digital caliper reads 4.3225 in
